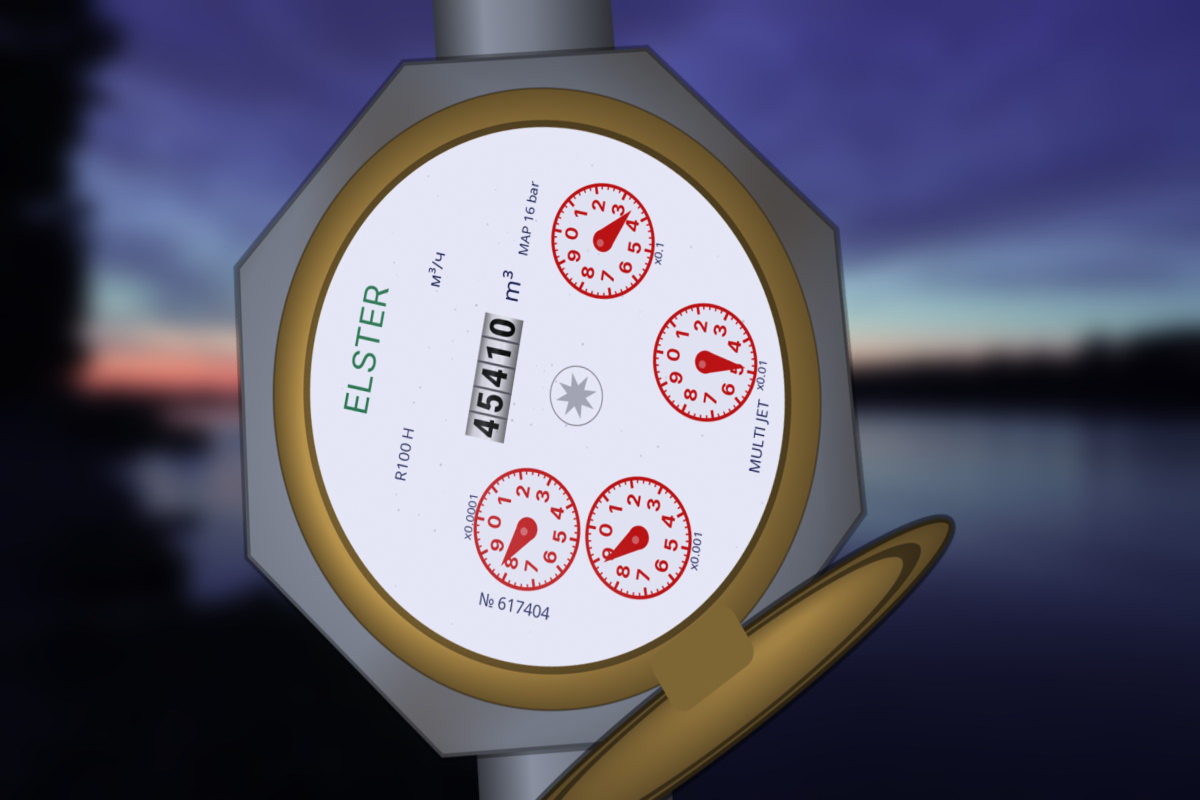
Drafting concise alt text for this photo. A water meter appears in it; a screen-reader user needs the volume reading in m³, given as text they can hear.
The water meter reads 45410.3488 m³
